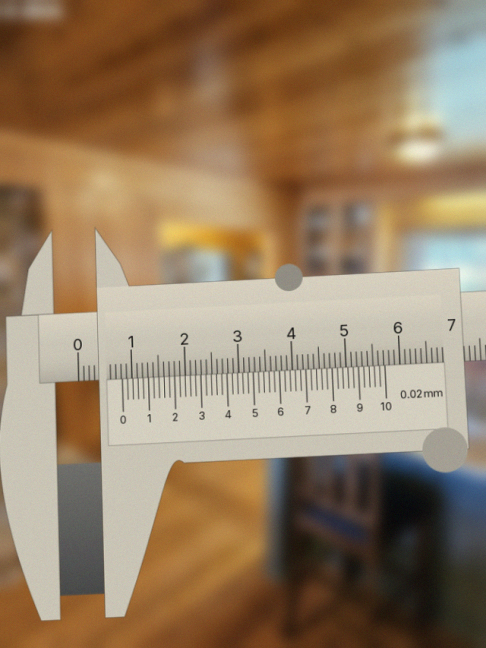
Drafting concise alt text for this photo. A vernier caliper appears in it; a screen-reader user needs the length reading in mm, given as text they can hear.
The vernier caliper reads 8.2 mm
